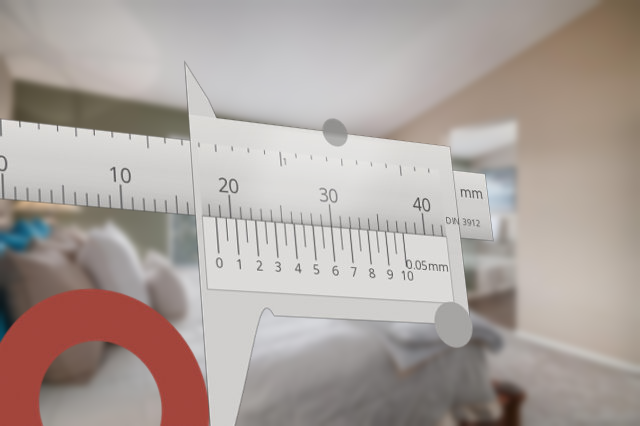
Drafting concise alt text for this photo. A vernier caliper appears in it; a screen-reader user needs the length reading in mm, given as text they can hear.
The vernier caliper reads 18.6 mm
